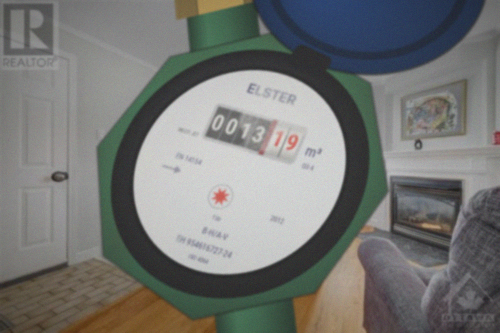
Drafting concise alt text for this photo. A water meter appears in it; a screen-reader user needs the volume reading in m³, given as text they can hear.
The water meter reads 13.19 m³
